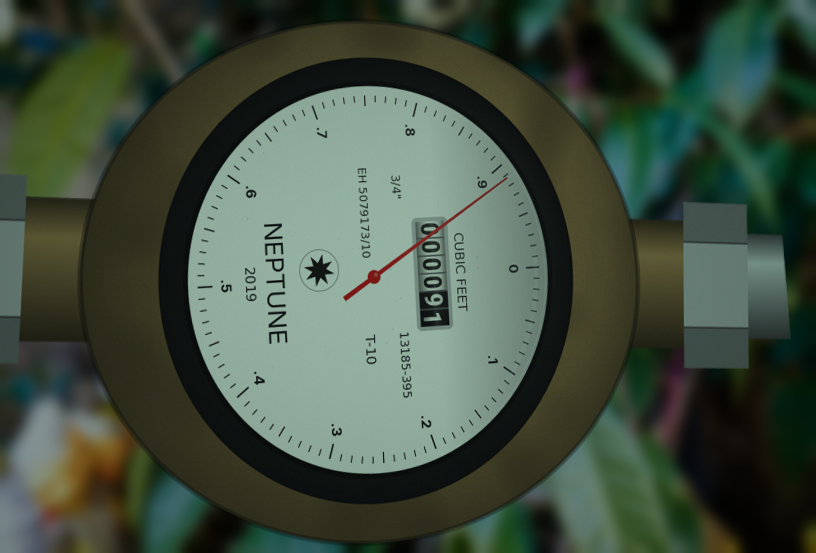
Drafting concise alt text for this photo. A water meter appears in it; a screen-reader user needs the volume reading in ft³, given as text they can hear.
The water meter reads 90.91 ft³
